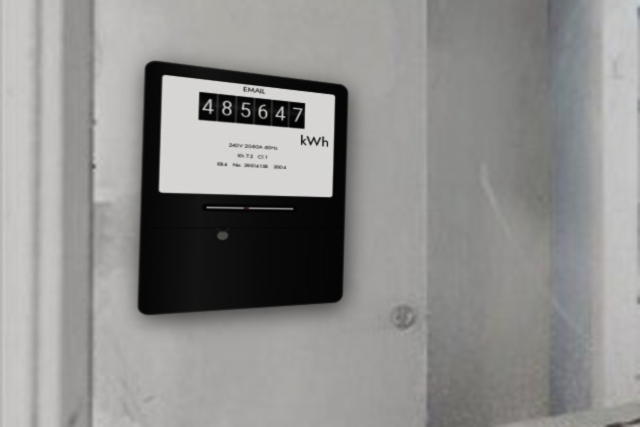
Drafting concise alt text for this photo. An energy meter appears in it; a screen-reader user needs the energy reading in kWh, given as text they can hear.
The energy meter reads 485647 kWh
